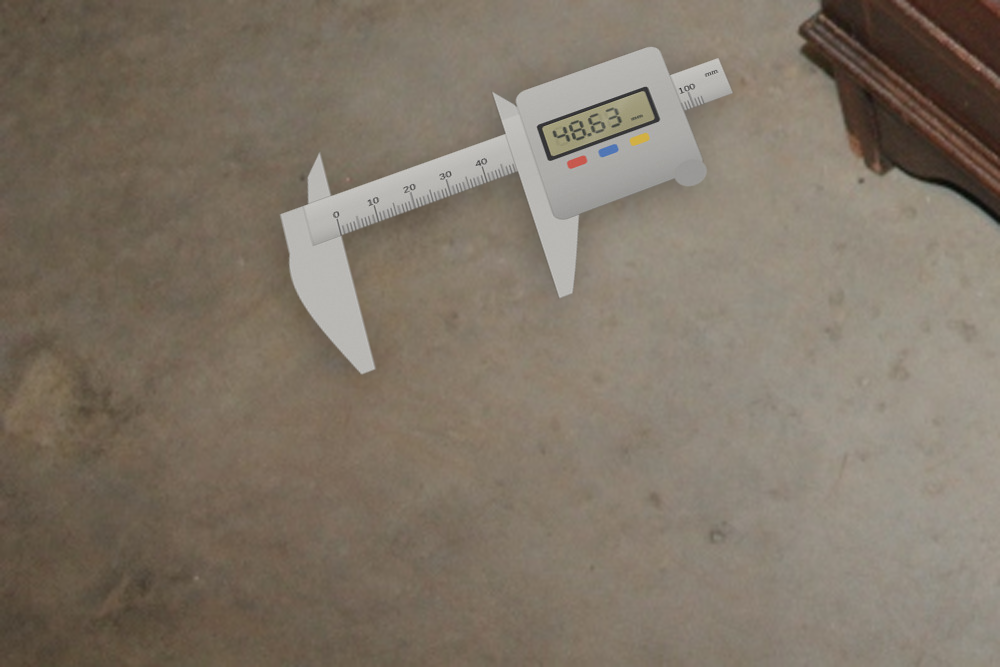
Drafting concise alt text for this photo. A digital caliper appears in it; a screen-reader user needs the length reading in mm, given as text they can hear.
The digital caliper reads 48.63 mm
